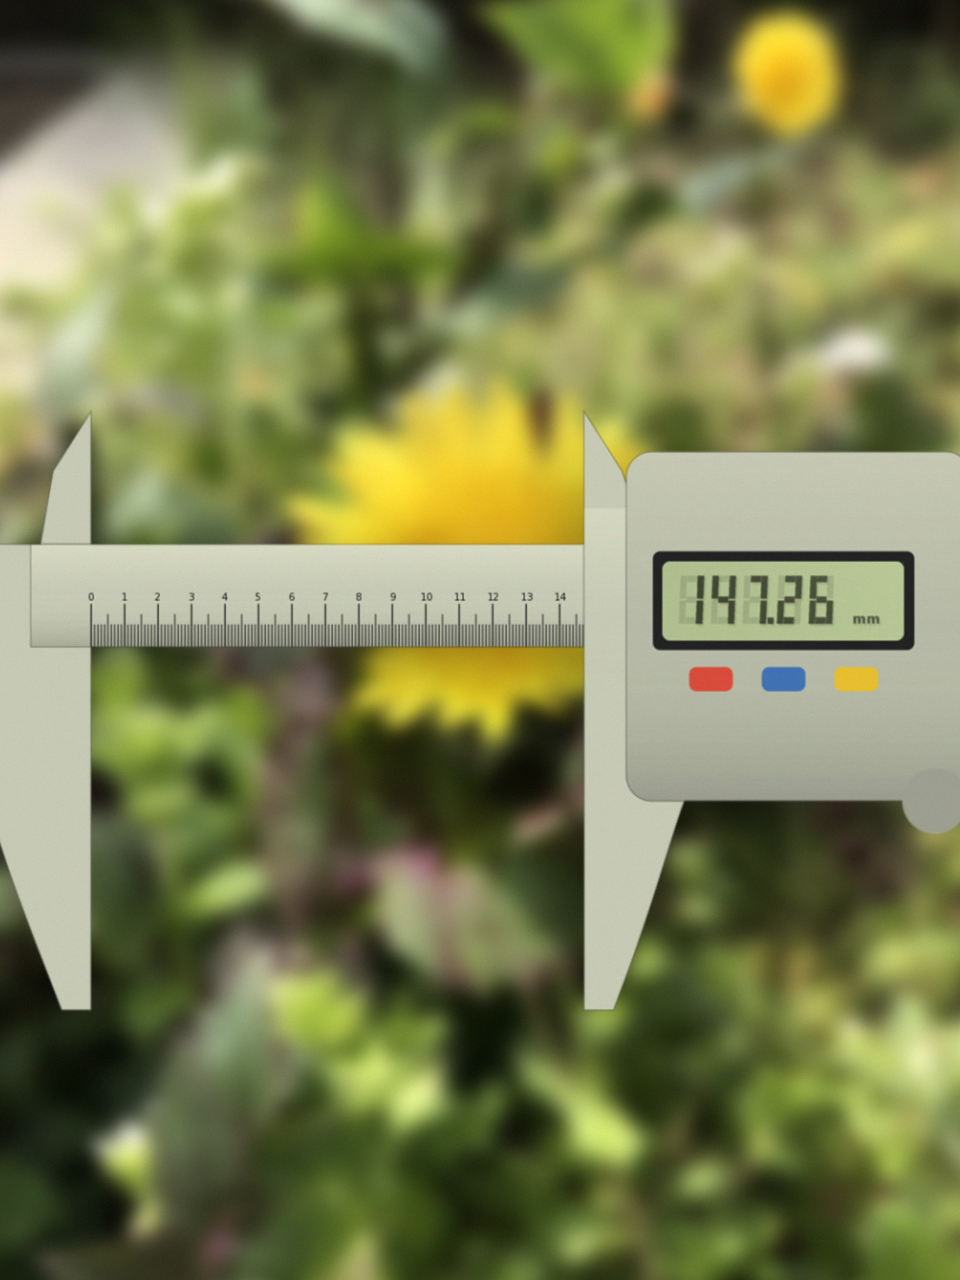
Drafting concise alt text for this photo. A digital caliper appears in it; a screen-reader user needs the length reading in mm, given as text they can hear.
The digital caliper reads 147.26 mm
